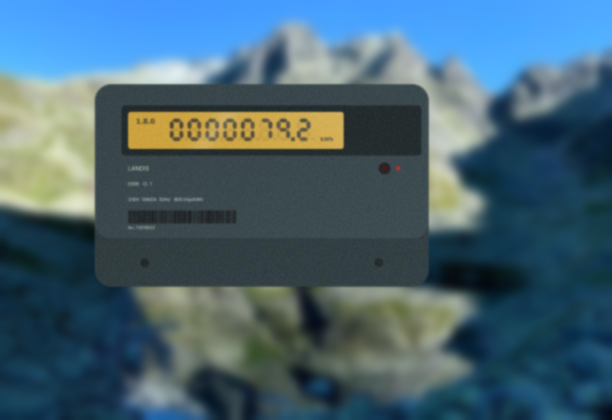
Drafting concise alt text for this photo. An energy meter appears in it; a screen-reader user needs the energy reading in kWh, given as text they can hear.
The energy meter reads 79.2 kWh
